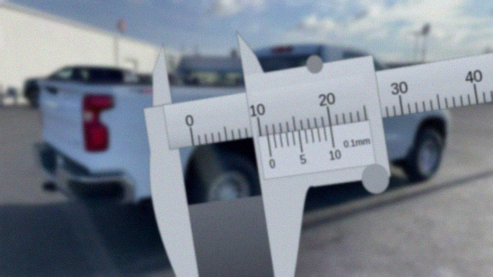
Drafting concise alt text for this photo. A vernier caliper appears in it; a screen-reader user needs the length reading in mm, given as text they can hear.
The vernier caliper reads 11.0 mm
